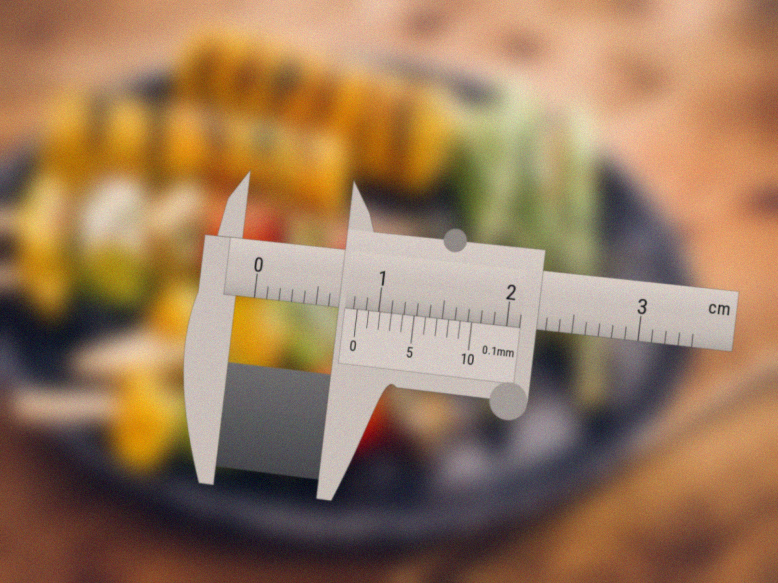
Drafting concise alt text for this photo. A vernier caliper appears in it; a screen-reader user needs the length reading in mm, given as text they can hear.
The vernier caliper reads 8.3 mm
